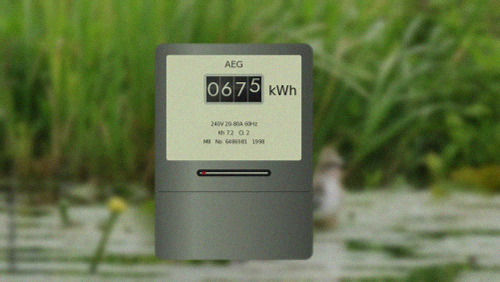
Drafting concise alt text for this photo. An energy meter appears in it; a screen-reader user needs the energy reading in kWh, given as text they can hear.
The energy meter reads 675 kWh
